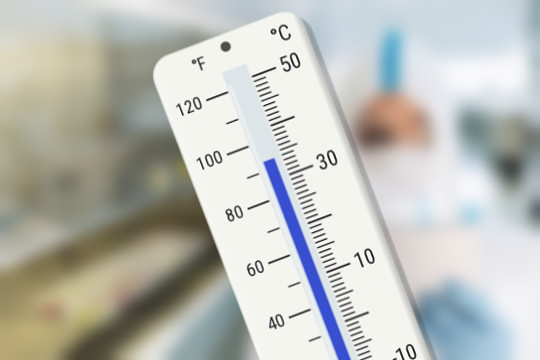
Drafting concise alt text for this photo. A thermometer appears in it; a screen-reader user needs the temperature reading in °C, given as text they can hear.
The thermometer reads 34 °C
